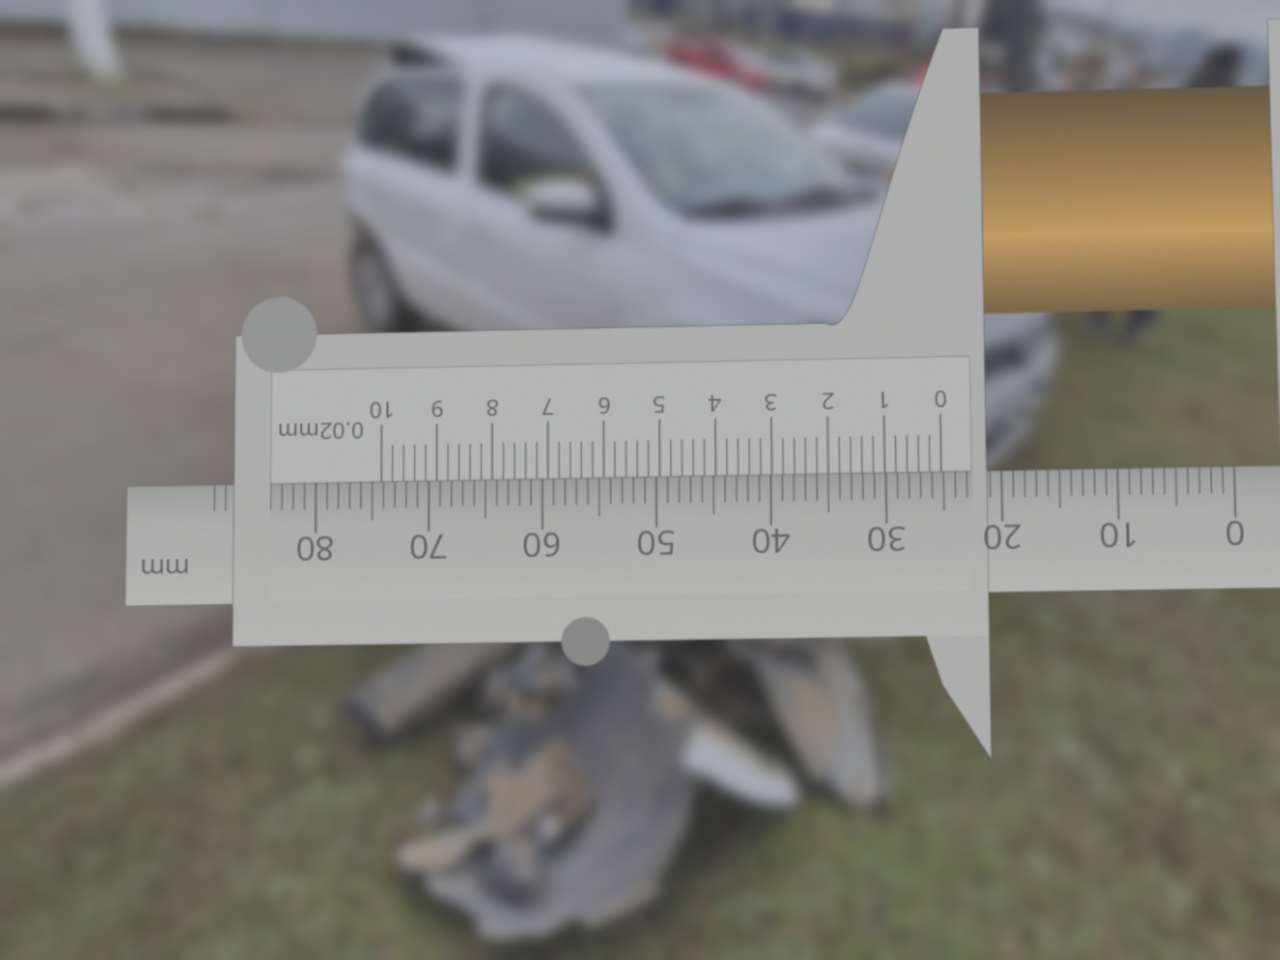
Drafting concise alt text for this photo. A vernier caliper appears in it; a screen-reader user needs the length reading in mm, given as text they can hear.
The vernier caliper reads 25.2 mm
